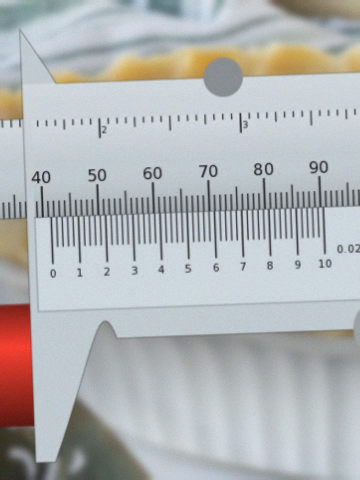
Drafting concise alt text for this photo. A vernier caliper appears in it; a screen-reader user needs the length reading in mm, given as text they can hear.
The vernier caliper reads 41.5 mm
